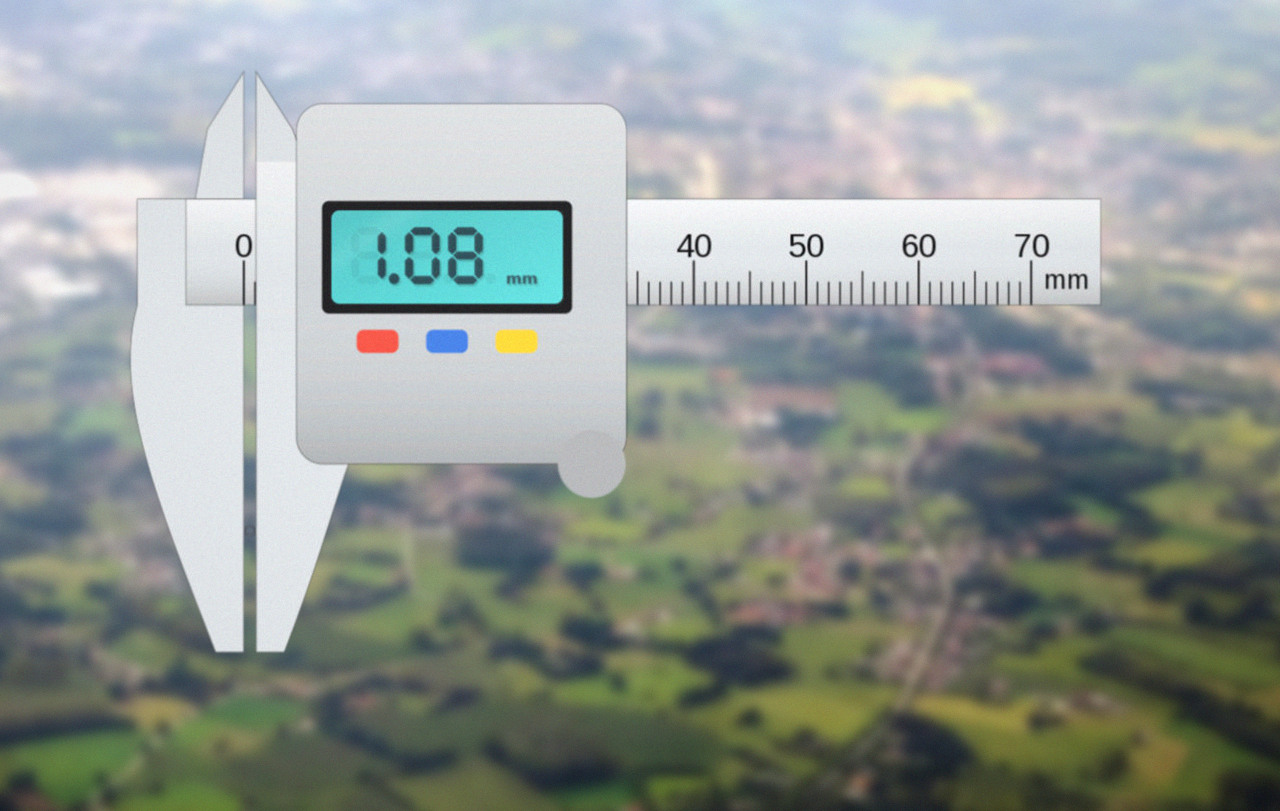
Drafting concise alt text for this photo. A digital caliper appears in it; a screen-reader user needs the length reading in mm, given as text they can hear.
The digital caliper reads 1.08 mm
